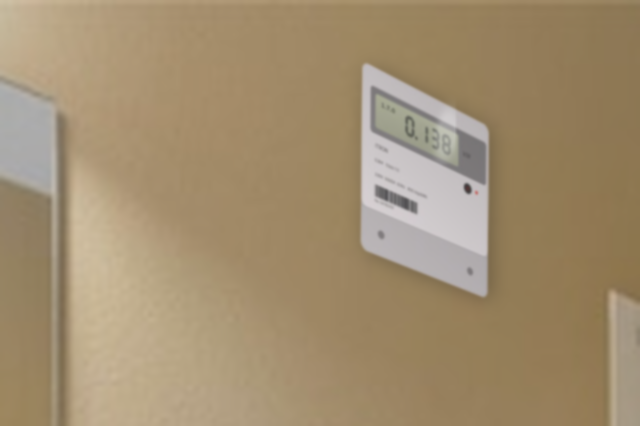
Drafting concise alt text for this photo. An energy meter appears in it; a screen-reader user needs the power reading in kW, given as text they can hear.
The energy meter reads 0.138 kW
